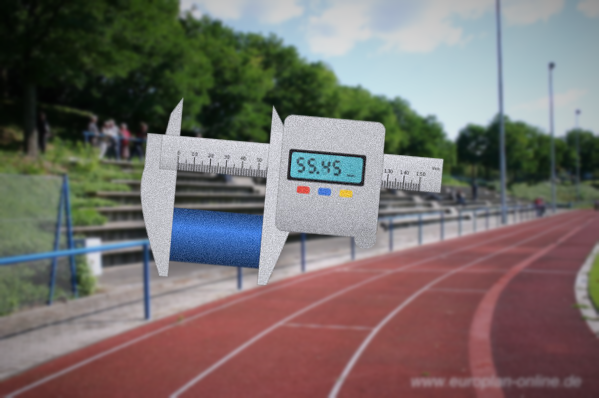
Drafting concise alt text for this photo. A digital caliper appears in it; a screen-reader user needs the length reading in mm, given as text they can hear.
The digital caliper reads 55.45 mm
